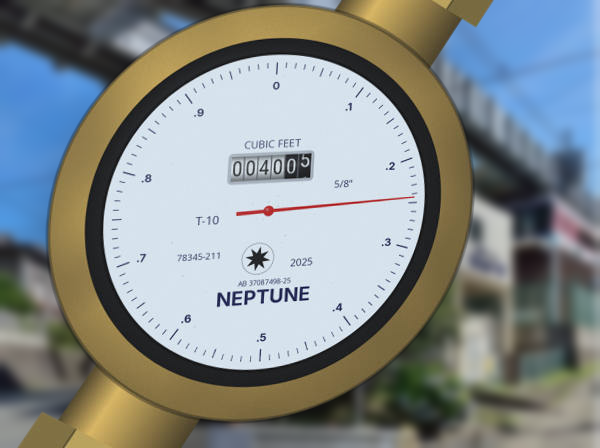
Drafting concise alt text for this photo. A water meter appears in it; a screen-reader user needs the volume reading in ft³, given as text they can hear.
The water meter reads 4005.24 ft³
